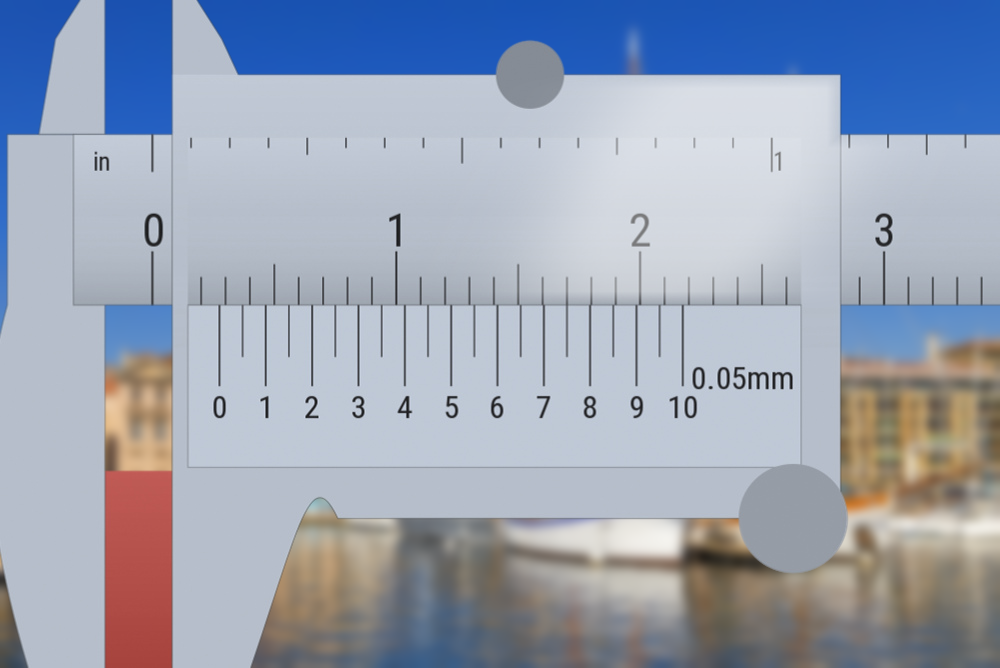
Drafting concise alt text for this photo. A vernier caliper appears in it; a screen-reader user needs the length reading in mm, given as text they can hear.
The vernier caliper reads 2.75 mm
